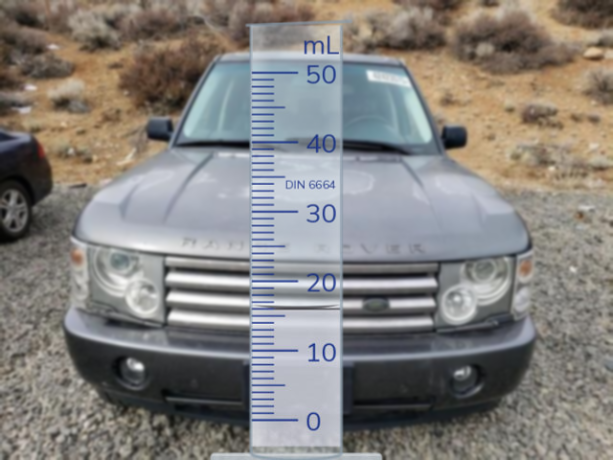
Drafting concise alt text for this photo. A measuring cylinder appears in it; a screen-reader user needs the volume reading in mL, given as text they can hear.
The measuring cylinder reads 16 mL
